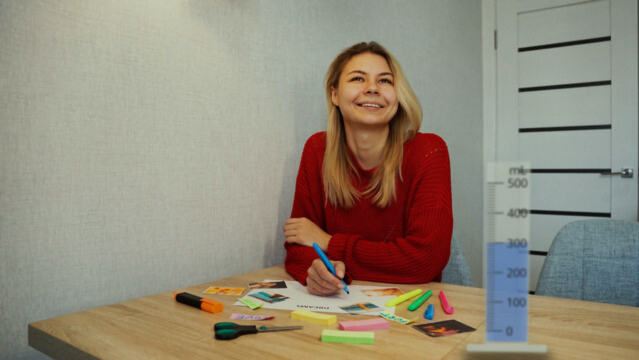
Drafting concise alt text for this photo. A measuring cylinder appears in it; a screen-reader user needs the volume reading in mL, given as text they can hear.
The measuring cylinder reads 300 mL
